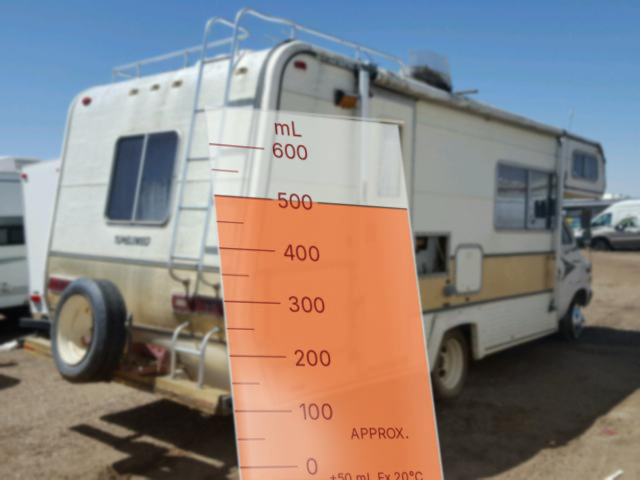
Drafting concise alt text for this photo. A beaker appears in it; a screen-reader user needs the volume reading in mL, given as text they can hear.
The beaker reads 500 mL
